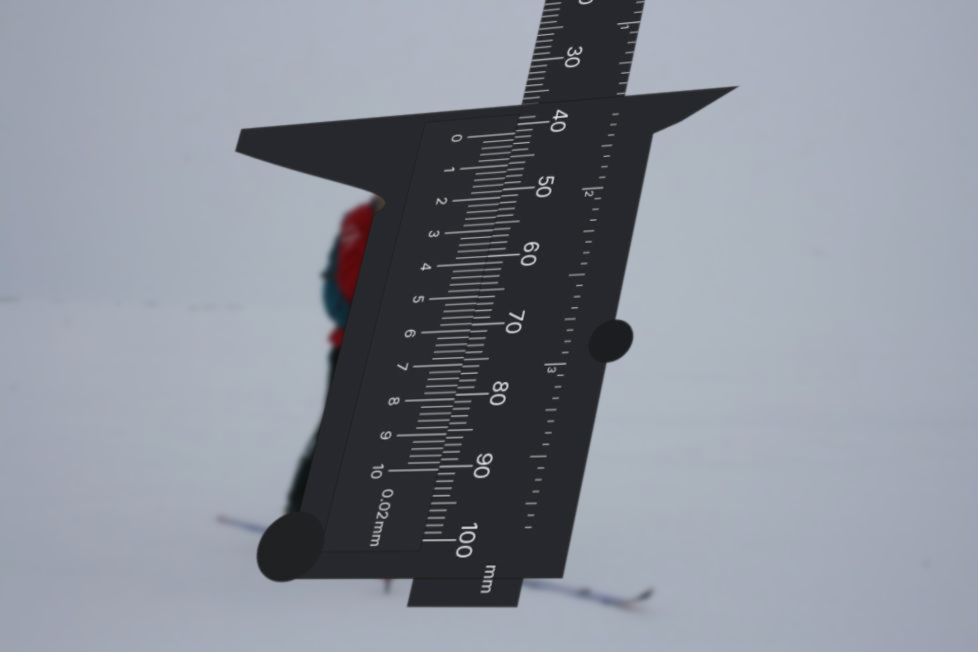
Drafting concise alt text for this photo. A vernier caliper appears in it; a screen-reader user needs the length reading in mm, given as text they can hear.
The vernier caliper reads 41.4 mm
